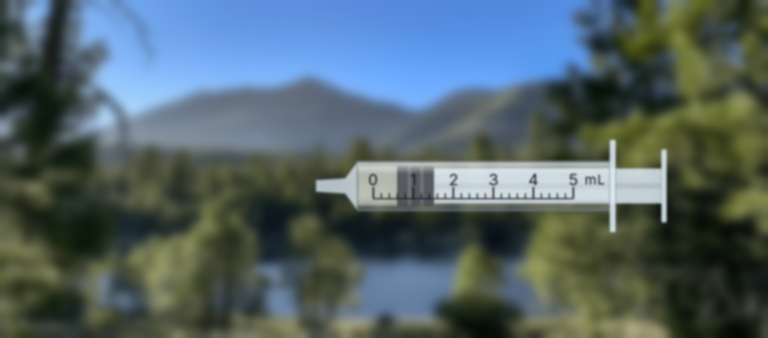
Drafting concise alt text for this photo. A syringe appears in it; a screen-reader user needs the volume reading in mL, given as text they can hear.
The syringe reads 0.6 mL
